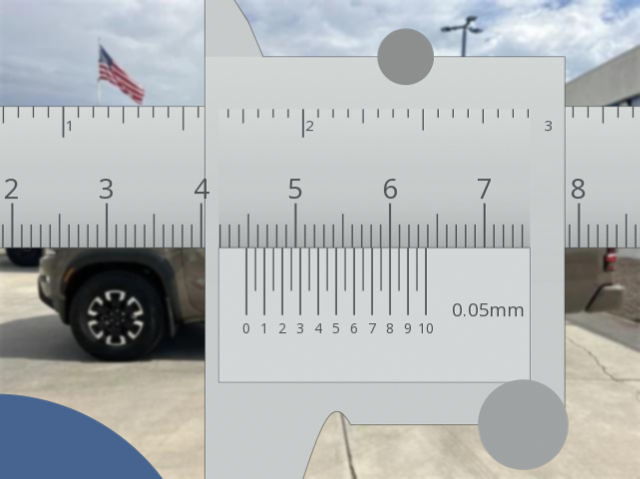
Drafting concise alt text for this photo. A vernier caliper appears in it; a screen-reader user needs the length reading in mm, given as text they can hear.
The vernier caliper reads 44.8 mm
